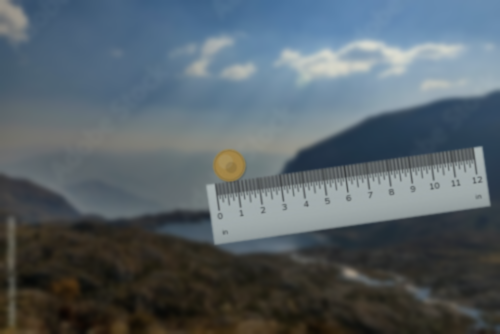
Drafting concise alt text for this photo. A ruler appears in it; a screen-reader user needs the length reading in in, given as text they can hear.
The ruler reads 1.5 in
